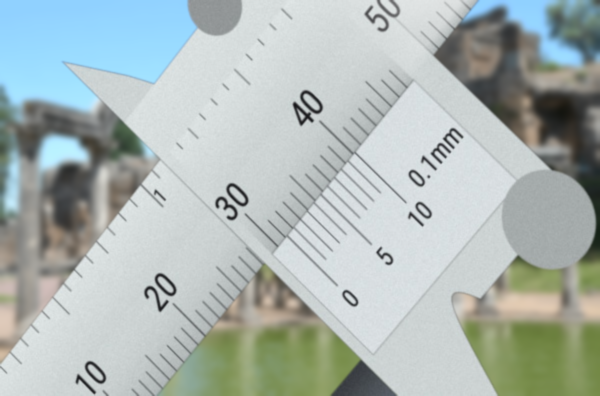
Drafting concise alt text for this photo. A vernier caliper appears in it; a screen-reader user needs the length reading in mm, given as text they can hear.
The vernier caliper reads 31.2 mm
